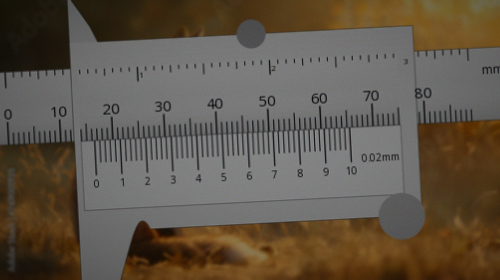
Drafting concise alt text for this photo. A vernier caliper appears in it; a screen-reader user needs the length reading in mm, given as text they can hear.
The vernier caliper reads 16.5 mm
